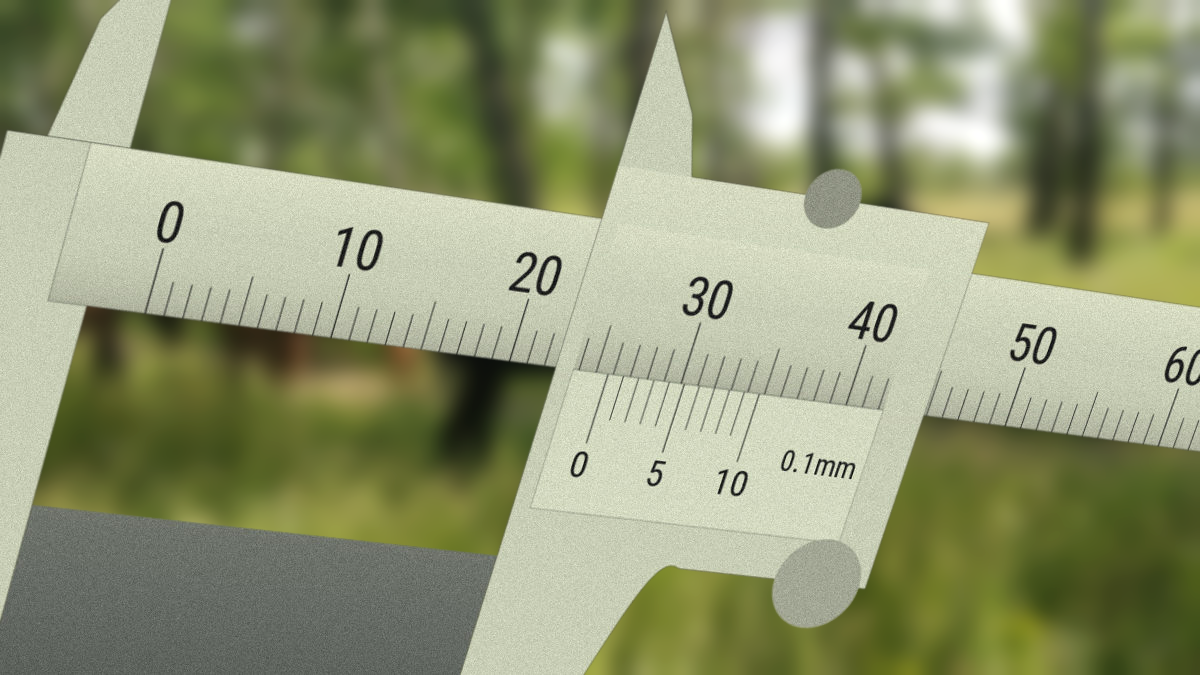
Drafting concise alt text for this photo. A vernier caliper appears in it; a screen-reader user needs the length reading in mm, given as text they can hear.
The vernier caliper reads 25.7 mm
